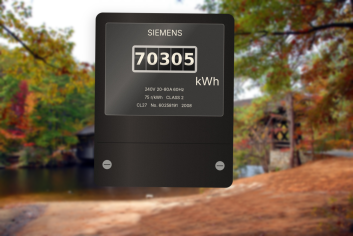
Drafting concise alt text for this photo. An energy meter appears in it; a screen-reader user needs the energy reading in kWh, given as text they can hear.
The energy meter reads 70305 kWh
